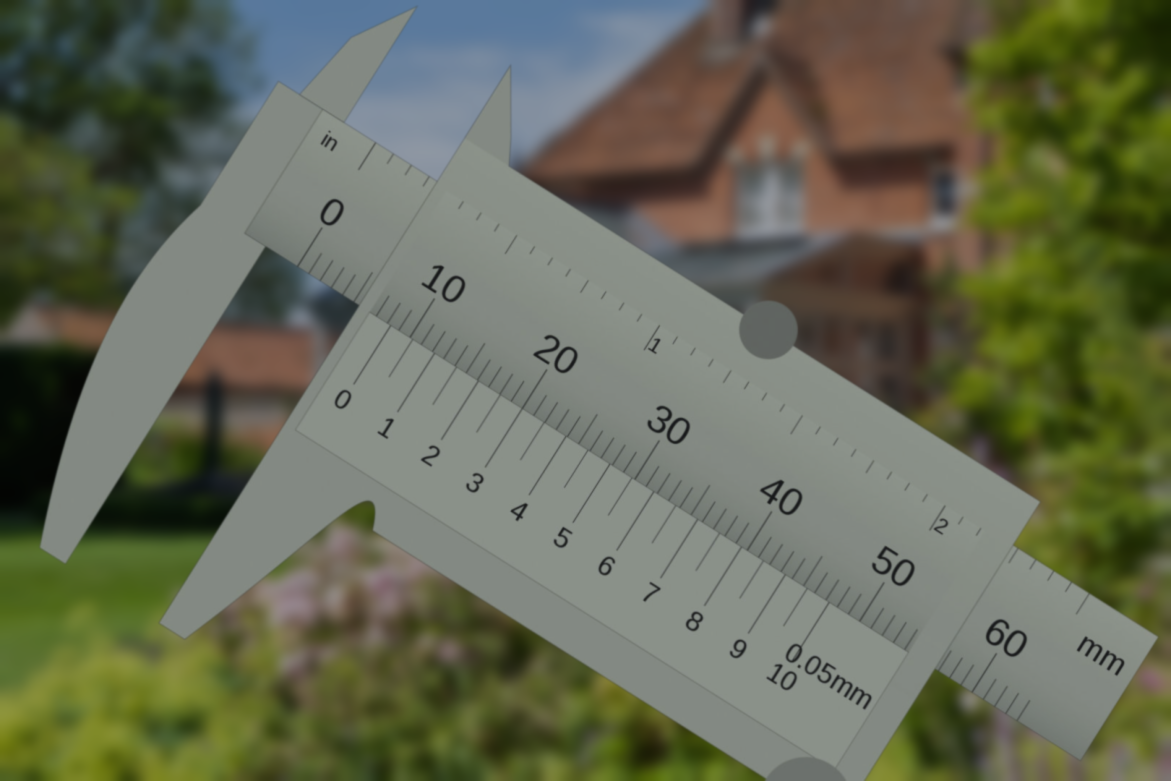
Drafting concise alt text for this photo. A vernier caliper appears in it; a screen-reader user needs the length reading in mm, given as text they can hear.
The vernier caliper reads 8.3 mm
